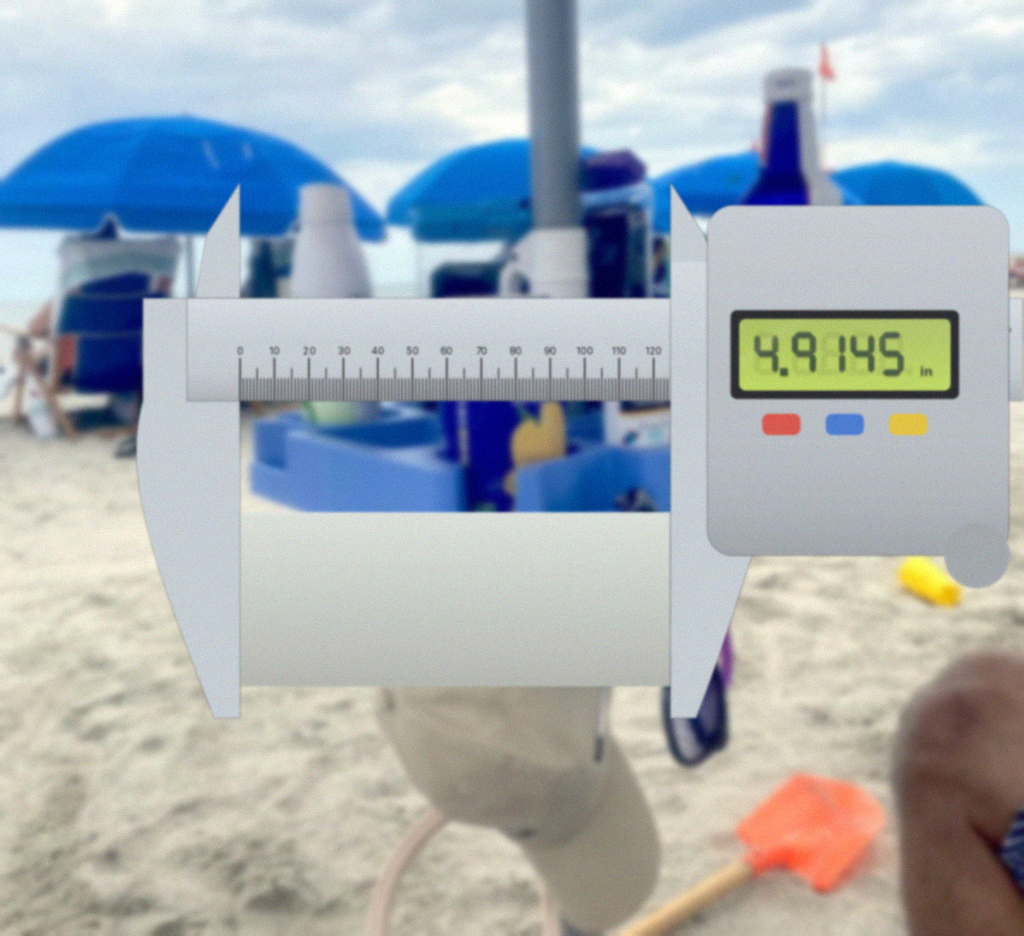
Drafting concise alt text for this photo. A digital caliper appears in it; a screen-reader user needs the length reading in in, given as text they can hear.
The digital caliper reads 4.9145 in
